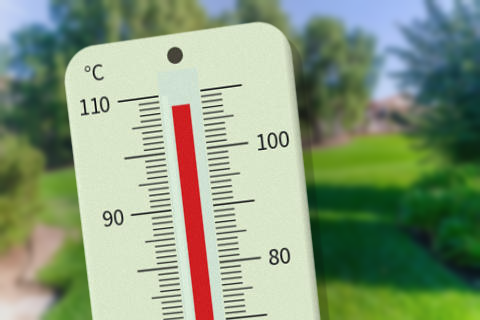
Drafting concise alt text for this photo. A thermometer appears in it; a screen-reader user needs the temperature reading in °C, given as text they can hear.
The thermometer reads 108 °C
